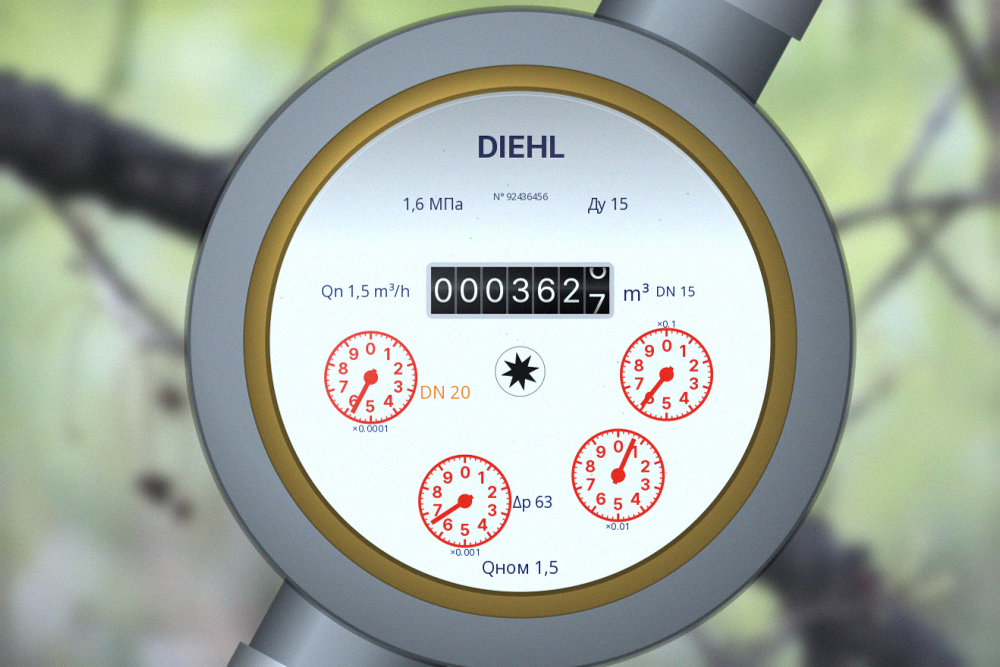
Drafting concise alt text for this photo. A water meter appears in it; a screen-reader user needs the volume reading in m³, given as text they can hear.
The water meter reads 3626.6065 m³
